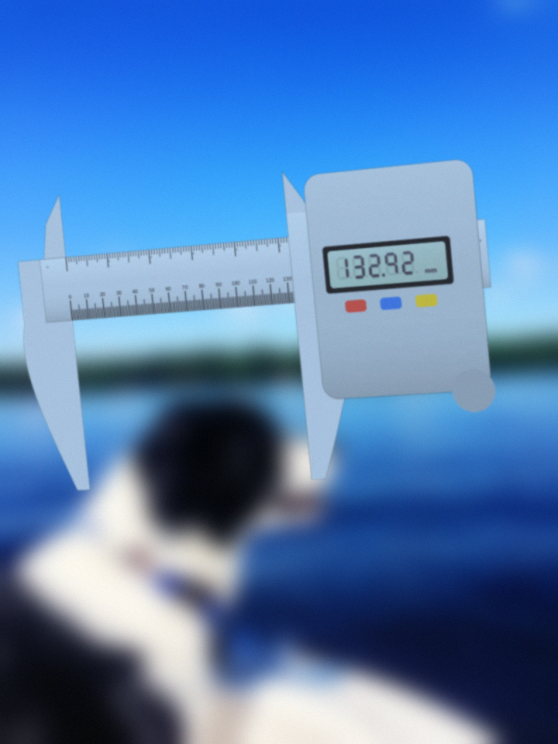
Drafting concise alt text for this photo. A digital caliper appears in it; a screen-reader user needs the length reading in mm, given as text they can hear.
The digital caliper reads 132.92 mm
